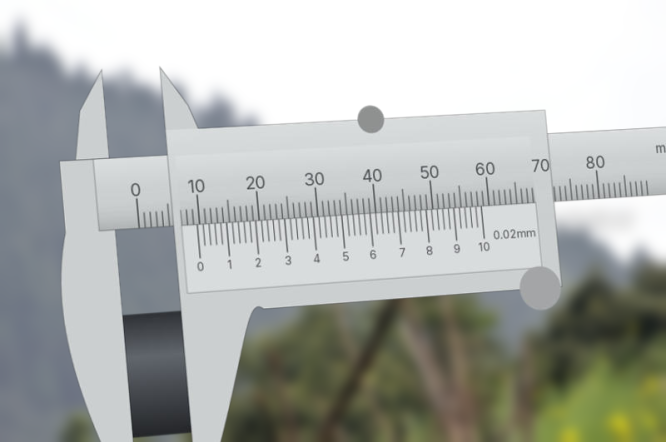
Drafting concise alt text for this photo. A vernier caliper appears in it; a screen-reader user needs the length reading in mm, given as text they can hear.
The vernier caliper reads 9.6 mm
